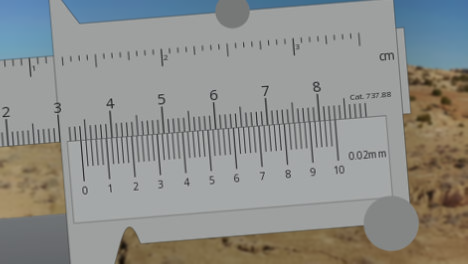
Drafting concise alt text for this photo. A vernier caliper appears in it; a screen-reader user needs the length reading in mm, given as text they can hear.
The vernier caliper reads 34.0 mm
